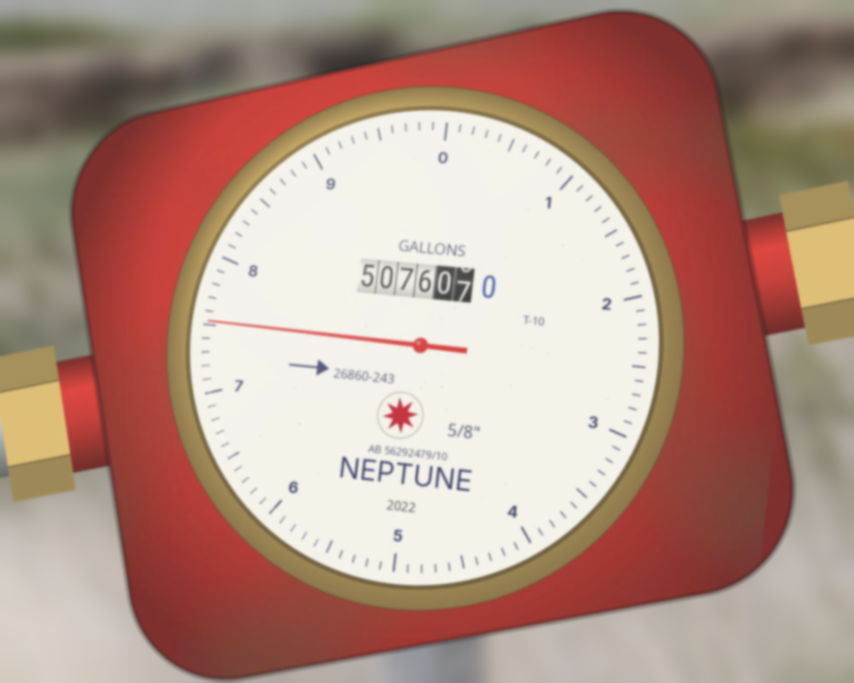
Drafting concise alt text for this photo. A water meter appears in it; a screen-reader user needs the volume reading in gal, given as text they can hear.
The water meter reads 5076067.5 gal
